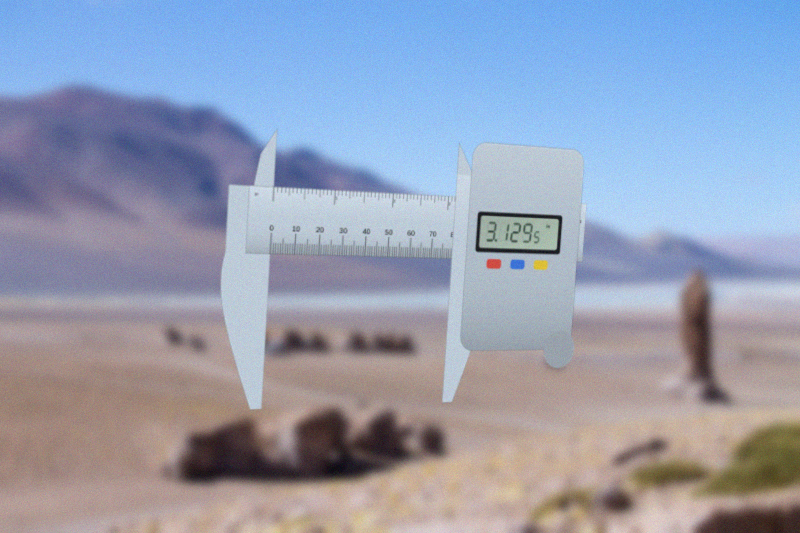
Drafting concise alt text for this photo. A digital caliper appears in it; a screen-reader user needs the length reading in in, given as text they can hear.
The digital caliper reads 3.1295 in
